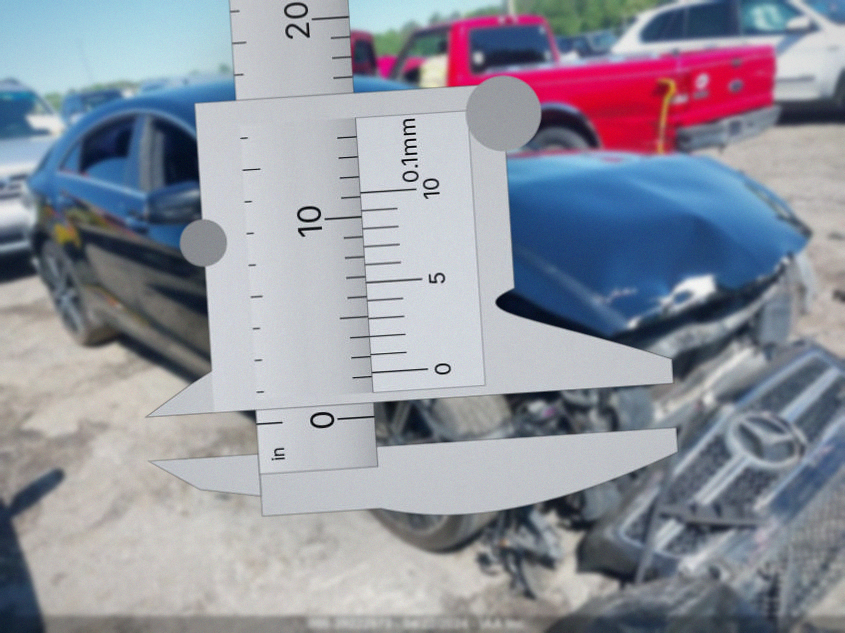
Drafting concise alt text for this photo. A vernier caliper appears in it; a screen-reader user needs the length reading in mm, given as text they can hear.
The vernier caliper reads 2.2 mm
